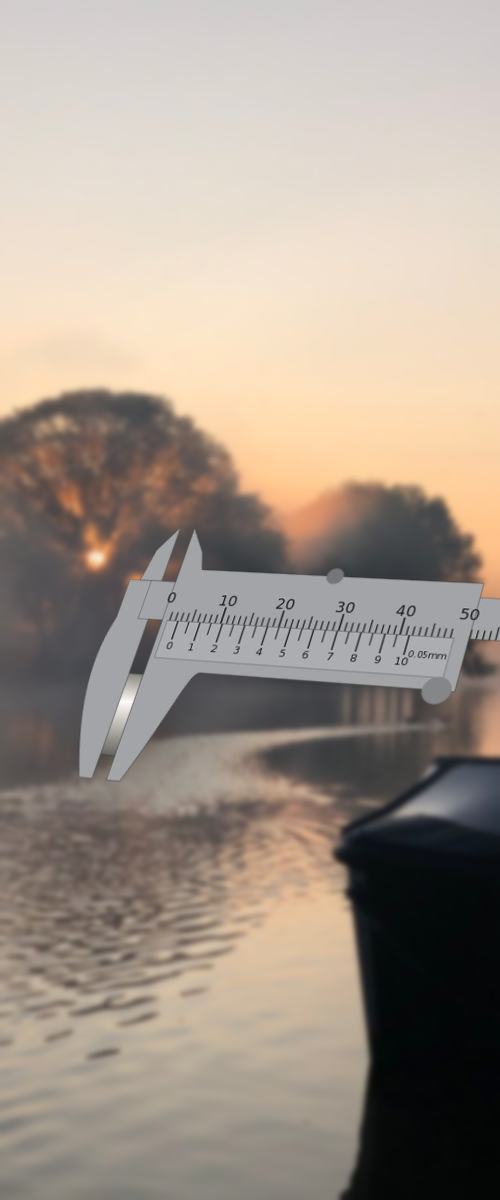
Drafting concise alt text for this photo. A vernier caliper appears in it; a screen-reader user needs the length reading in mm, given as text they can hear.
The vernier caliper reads 2.5 mm
